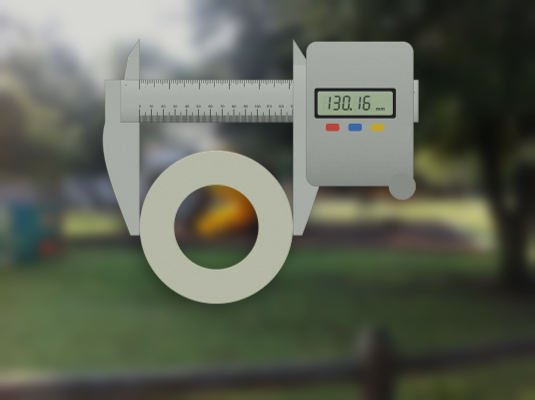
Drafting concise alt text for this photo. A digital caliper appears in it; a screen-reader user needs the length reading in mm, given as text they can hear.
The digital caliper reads 130.16 mm
